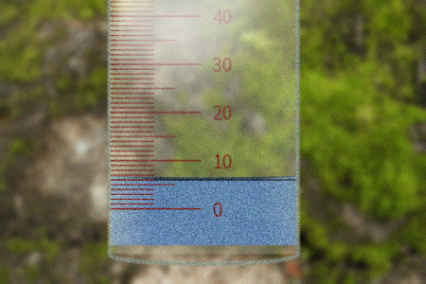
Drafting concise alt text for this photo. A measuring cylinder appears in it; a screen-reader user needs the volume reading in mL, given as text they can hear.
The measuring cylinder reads 6 mL
